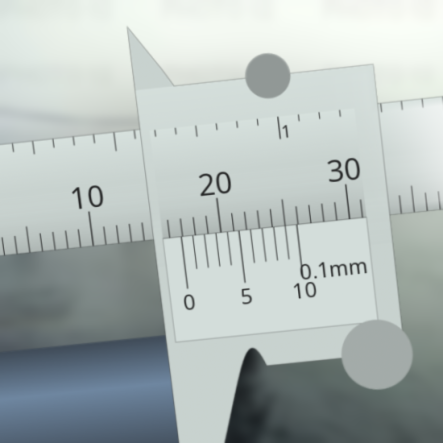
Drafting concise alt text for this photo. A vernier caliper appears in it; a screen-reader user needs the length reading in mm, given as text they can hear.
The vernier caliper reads 16.9 mm
